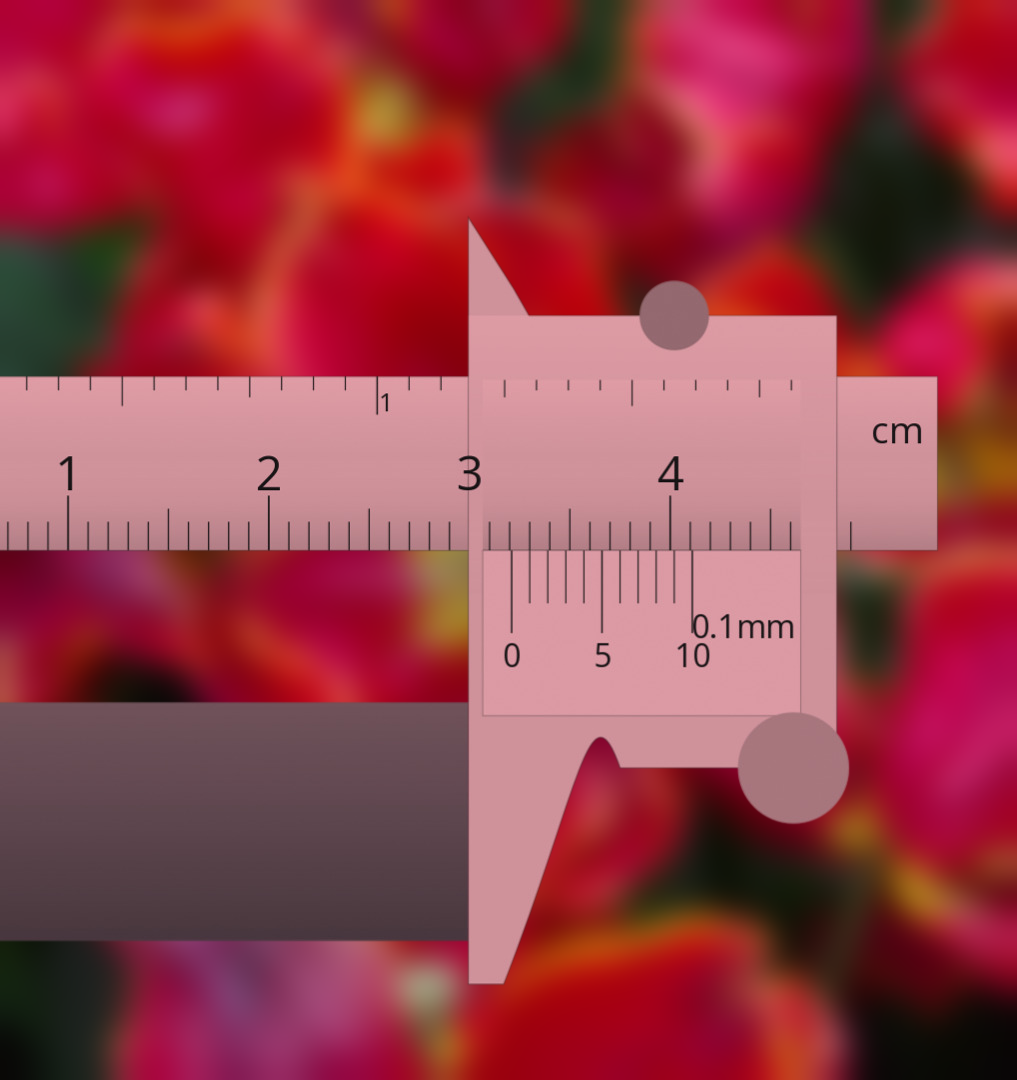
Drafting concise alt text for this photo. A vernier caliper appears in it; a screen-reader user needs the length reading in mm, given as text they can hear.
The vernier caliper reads 32.1 mm
